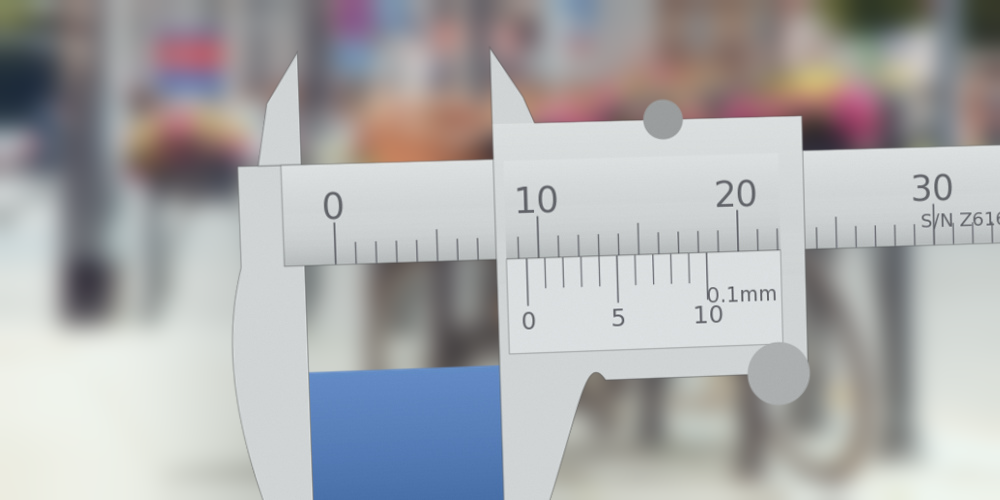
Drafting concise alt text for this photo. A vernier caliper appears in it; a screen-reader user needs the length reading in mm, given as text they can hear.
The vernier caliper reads 9.4 mm
